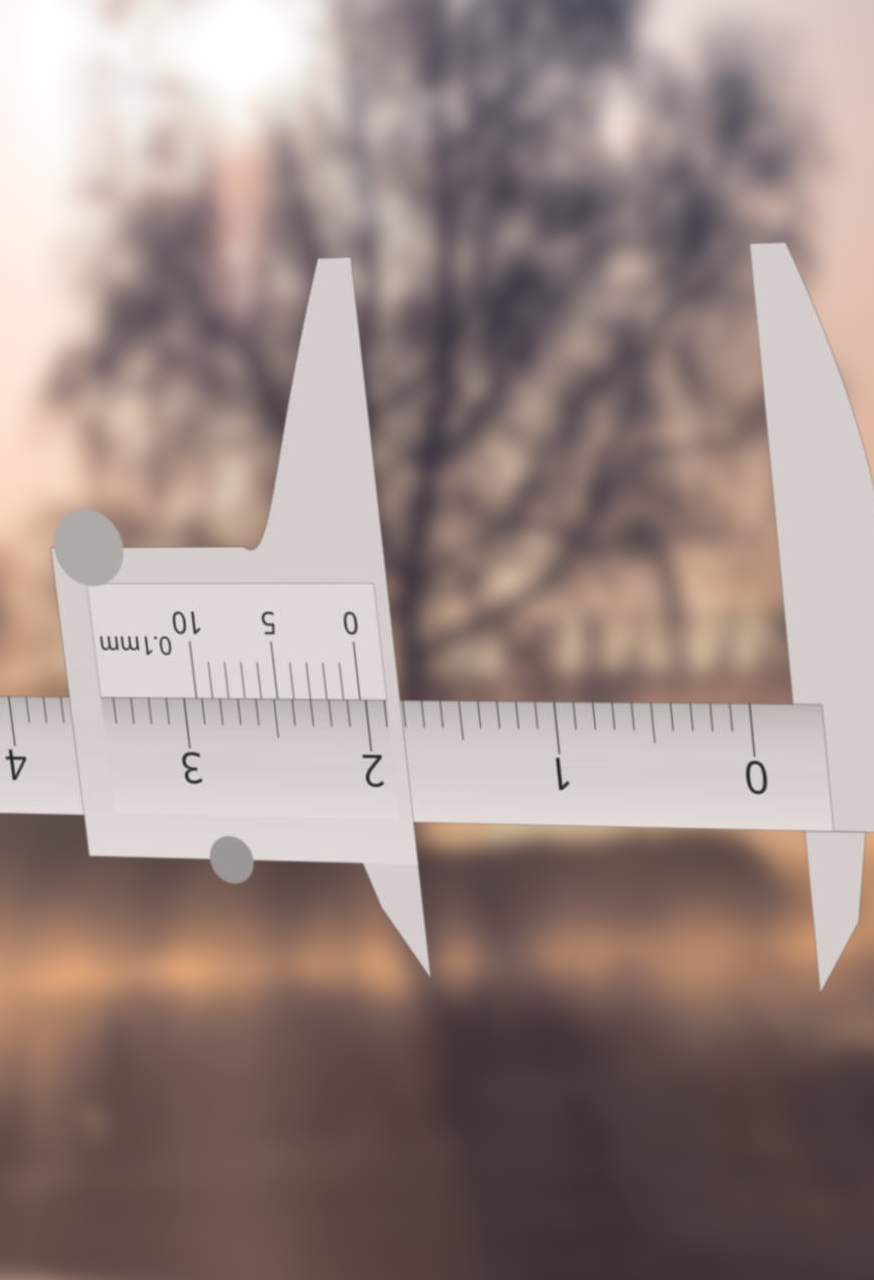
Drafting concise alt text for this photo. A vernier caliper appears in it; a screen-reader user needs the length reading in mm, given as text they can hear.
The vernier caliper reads 20.3 mm
